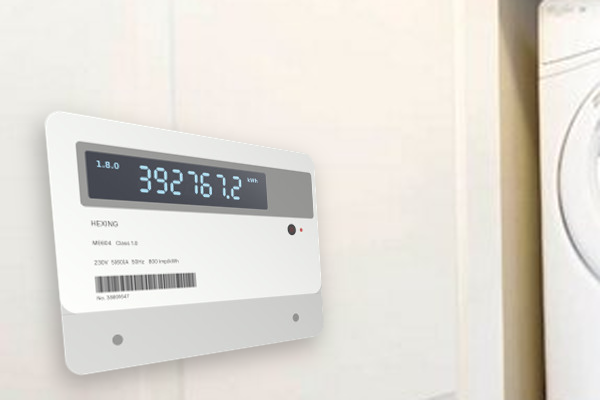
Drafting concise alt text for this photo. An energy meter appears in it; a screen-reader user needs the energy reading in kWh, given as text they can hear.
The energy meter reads 392767.2 kWh
